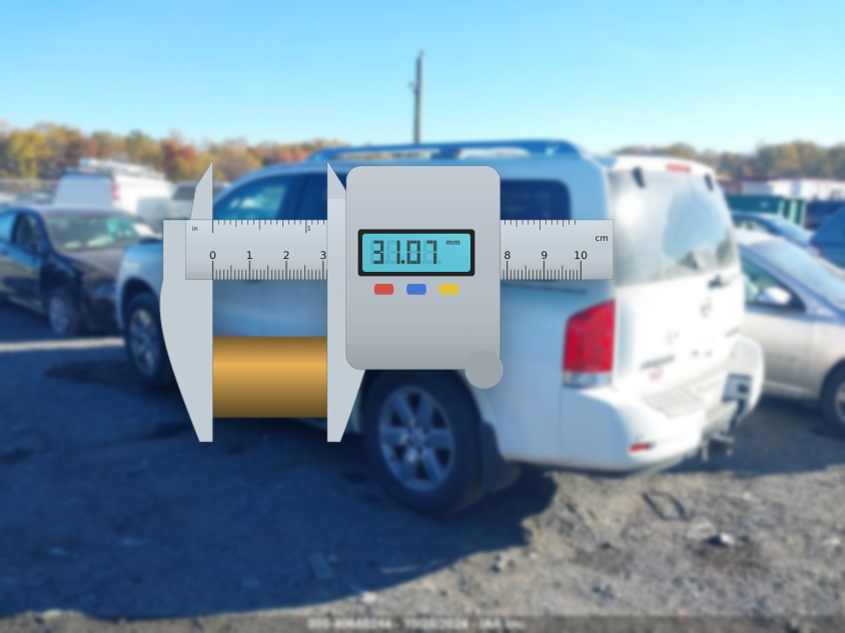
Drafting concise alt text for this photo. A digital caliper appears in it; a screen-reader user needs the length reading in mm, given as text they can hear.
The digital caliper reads 31.07 mm
